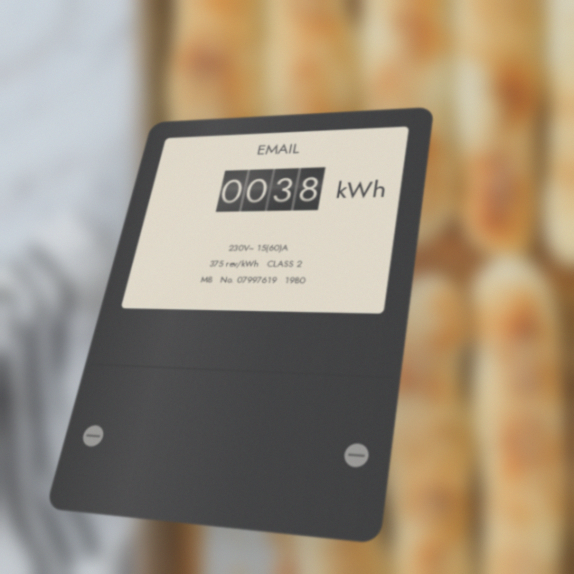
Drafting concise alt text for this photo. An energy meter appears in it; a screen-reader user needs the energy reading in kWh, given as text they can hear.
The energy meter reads 38 kWh
